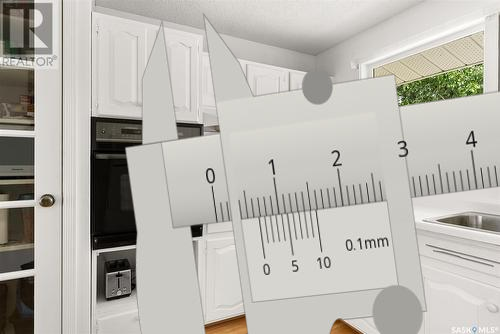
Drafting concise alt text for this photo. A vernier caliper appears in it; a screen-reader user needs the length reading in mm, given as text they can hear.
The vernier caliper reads 6.8 mm
